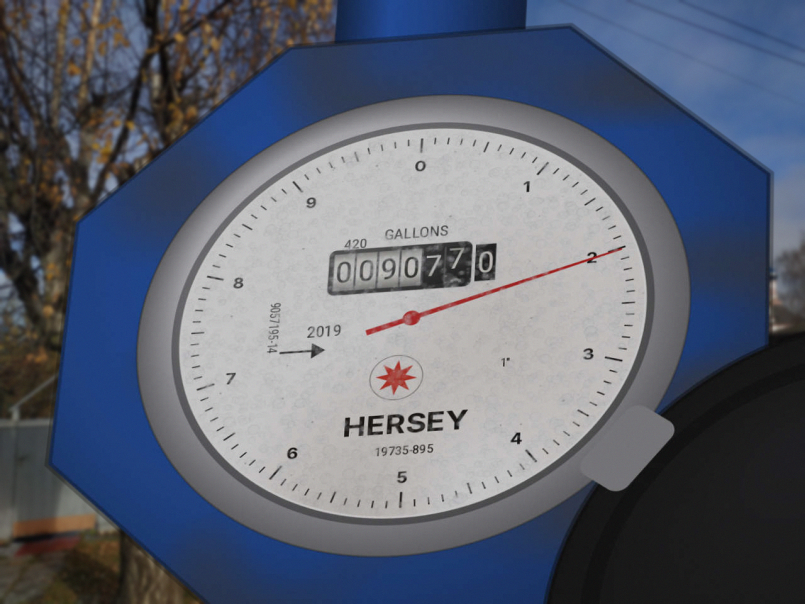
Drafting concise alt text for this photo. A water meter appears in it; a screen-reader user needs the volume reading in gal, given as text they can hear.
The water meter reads 90772.0 gal
